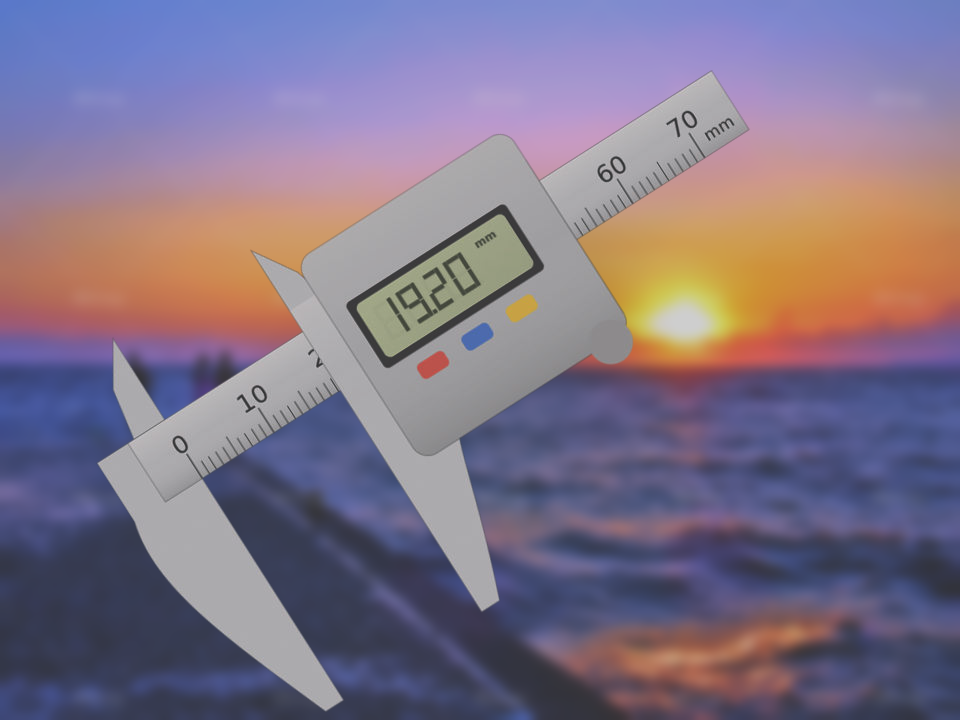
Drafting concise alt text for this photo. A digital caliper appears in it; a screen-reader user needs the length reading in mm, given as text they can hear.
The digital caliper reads 19.20 mm
